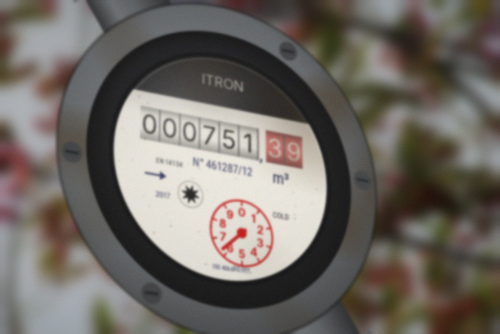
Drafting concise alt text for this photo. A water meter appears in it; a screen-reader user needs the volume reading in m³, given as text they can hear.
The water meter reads 751.396 m³
